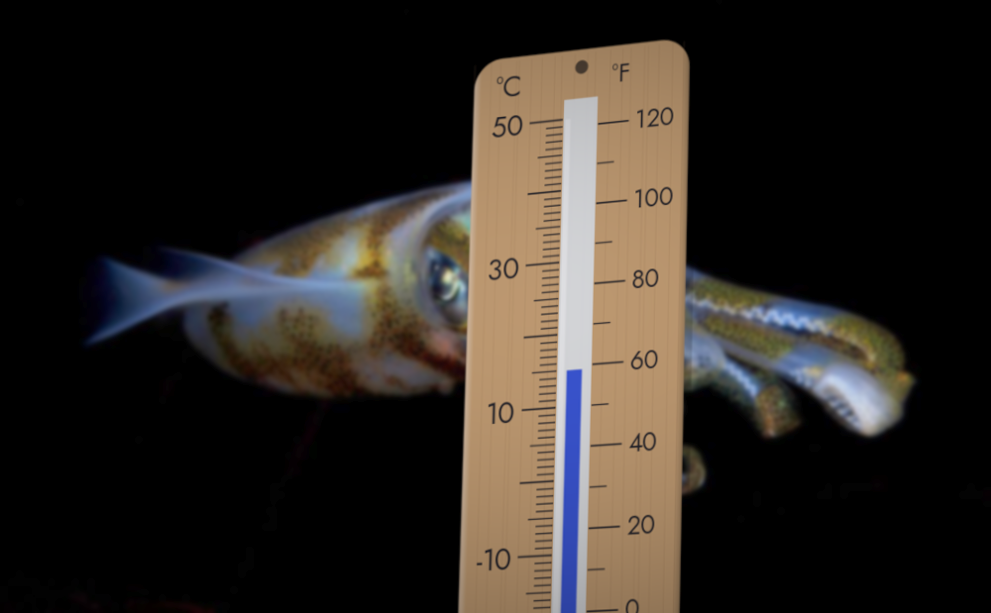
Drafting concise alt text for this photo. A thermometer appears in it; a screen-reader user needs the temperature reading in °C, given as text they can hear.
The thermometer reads 15 °C
